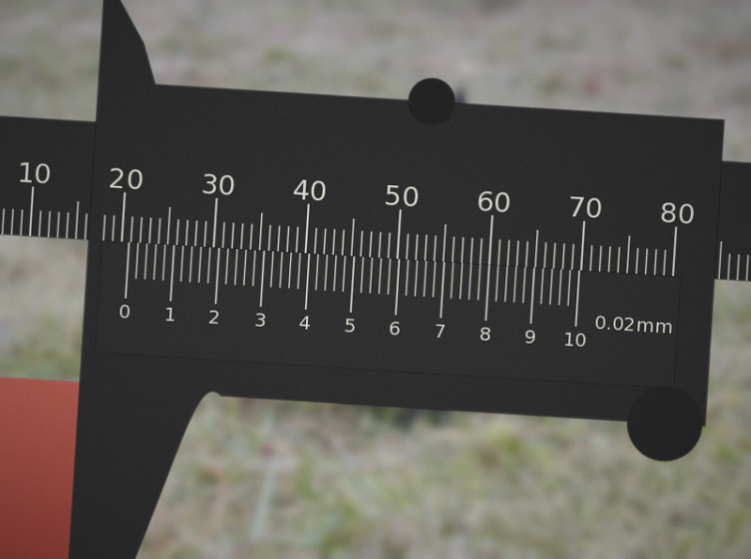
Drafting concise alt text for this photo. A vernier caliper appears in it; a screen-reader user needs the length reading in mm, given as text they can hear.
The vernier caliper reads 20.8 mm
